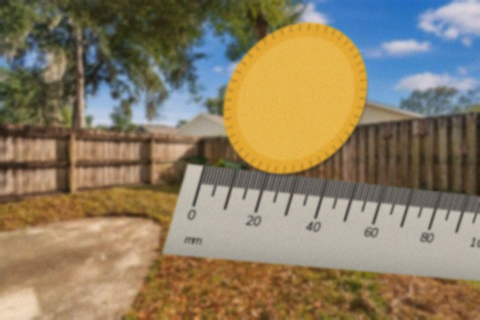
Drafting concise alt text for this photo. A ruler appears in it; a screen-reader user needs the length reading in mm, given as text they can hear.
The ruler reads 45 mm
